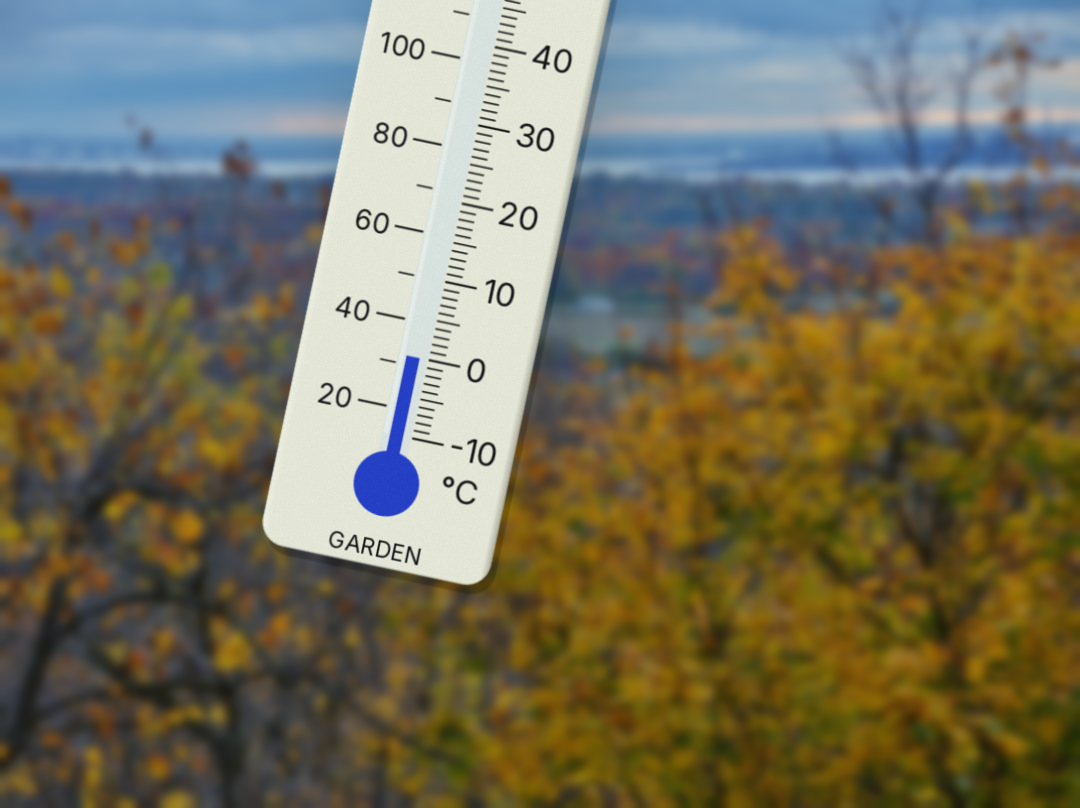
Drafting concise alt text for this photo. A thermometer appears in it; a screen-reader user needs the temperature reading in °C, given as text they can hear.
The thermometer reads 0 °C
